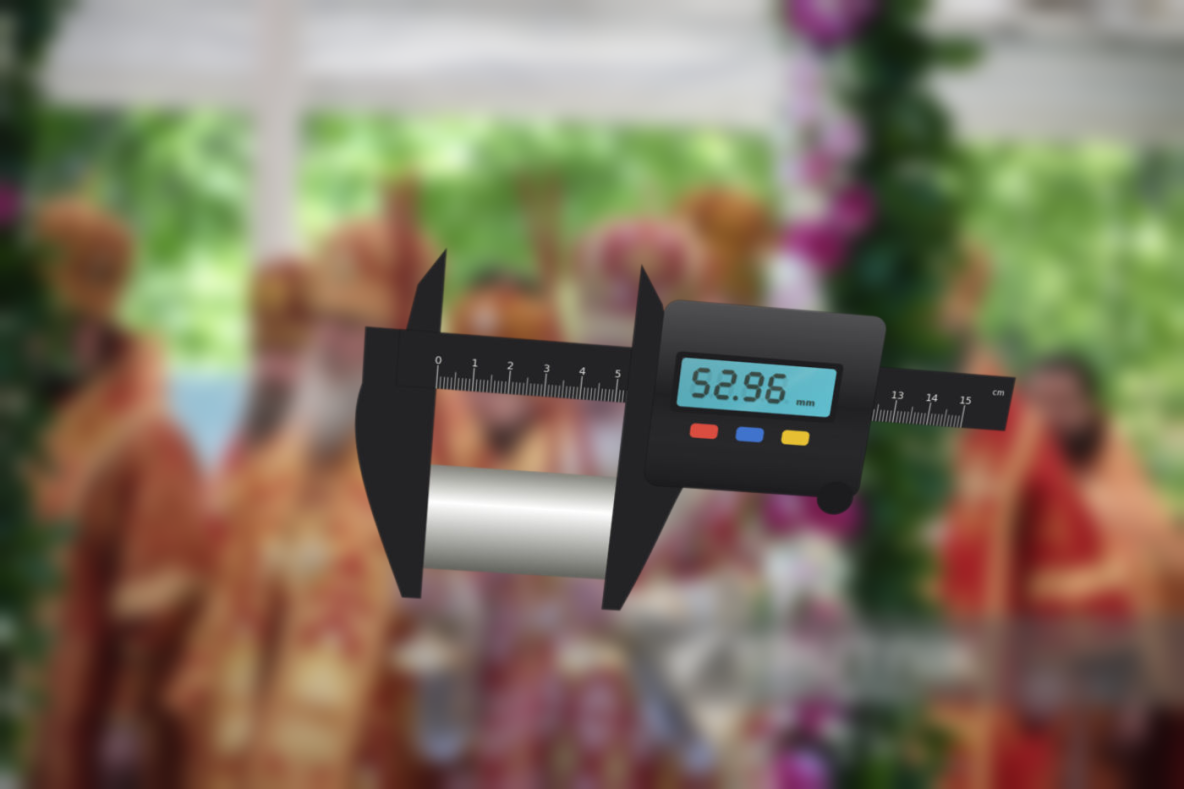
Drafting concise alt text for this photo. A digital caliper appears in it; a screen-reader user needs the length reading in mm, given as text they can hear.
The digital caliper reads 52.96 mm
